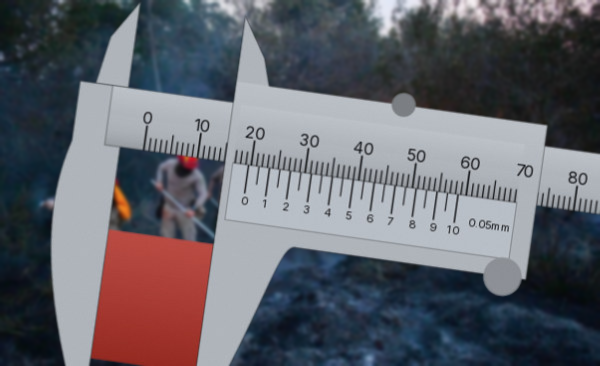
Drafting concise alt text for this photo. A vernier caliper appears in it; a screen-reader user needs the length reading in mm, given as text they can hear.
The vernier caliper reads 19.5 mm
